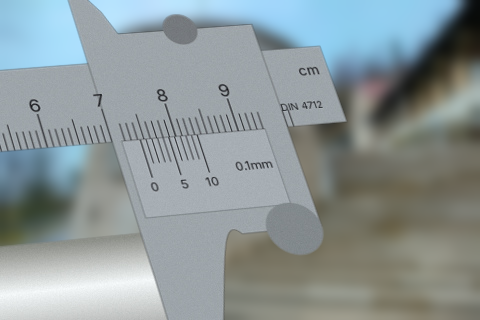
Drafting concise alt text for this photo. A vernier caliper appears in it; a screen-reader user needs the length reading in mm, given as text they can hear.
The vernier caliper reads 74.4 mm
